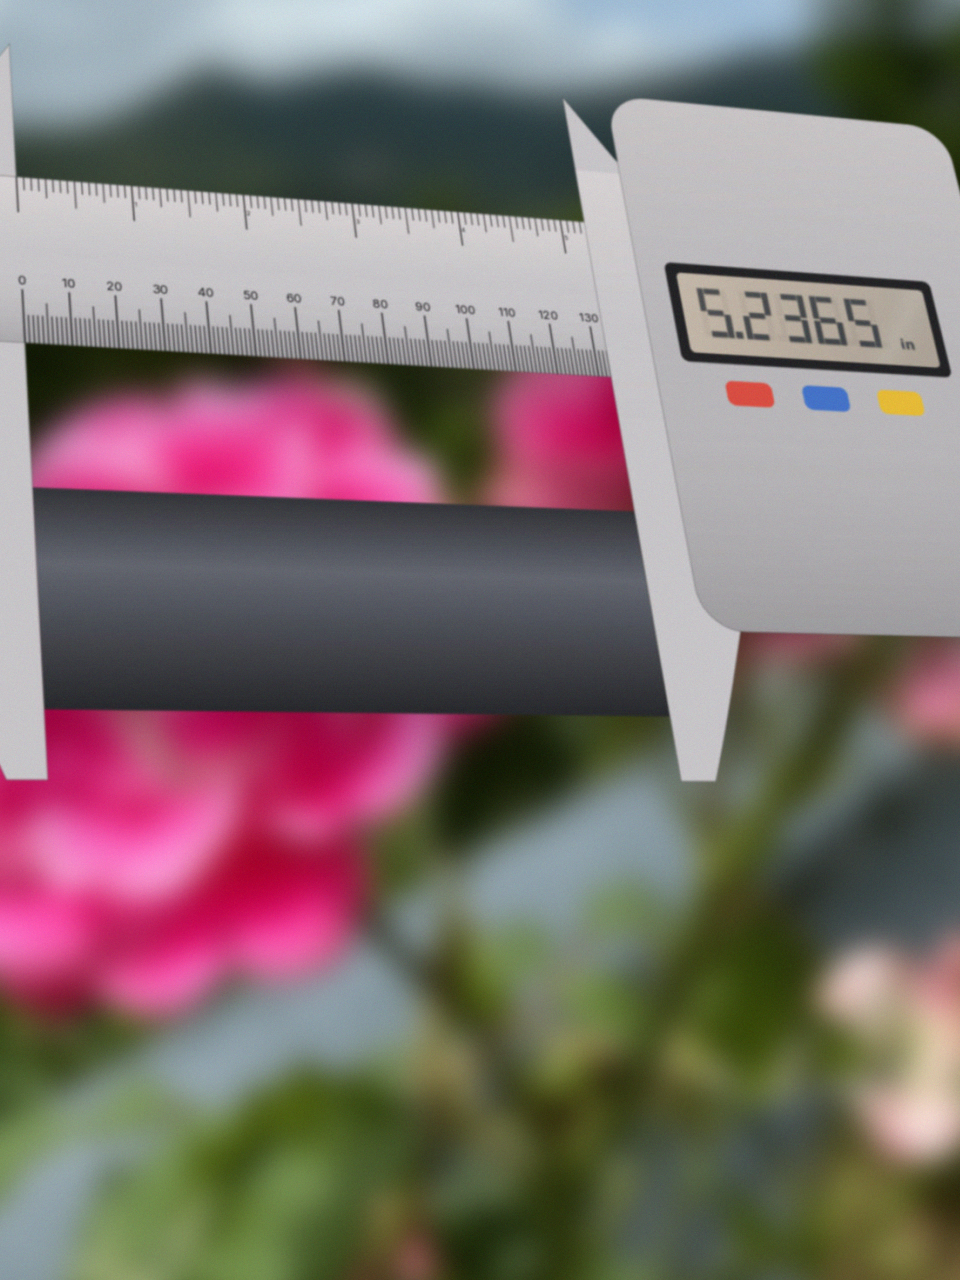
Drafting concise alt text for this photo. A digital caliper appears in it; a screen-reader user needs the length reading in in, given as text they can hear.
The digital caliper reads 5.2365 in
